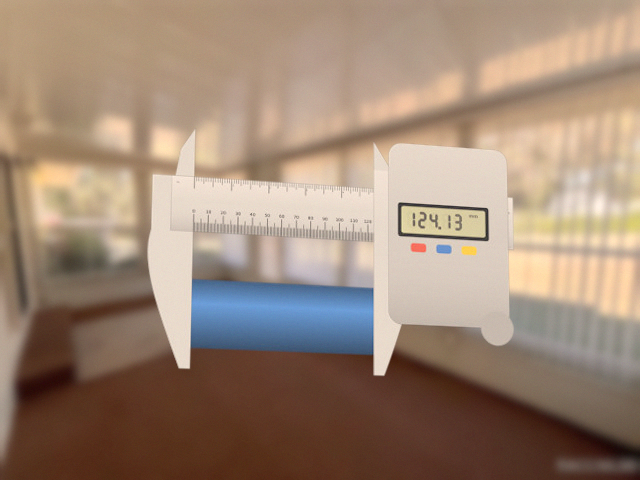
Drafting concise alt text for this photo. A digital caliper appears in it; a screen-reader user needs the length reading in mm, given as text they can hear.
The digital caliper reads 124.13 mm
